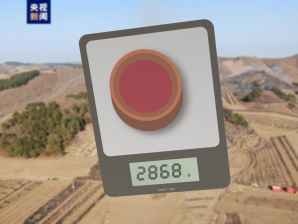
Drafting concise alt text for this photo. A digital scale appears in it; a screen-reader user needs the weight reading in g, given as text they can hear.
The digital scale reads 2868 g
